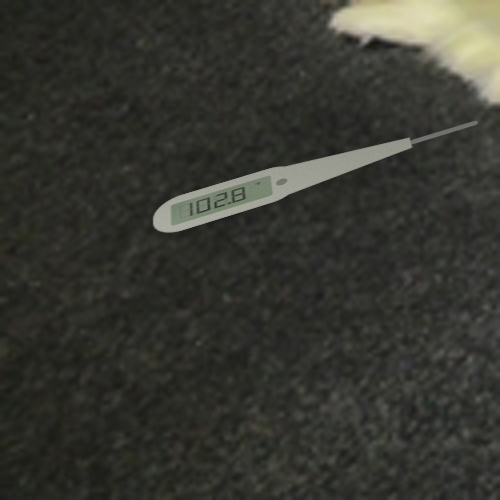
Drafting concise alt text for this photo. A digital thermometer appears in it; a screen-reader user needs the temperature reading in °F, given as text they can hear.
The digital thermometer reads 102.8 °F
